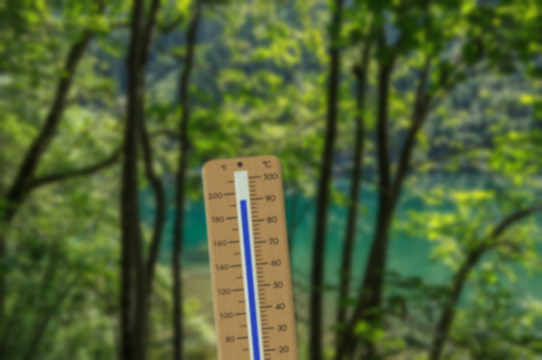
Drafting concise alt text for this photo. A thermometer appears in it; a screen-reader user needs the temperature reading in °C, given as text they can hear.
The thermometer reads 90 °C
